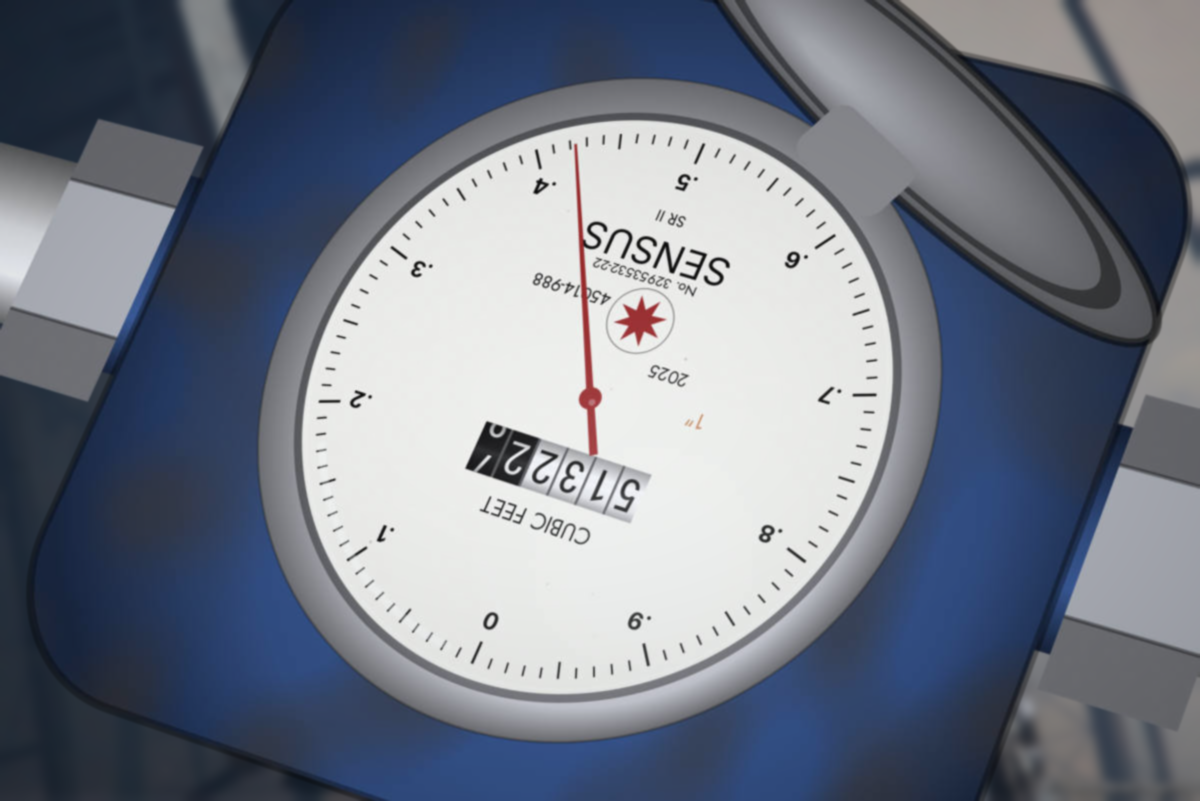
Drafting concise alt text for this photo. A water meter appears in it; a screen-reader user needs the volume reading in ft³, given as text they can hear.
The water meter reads 513227.42 ft³
